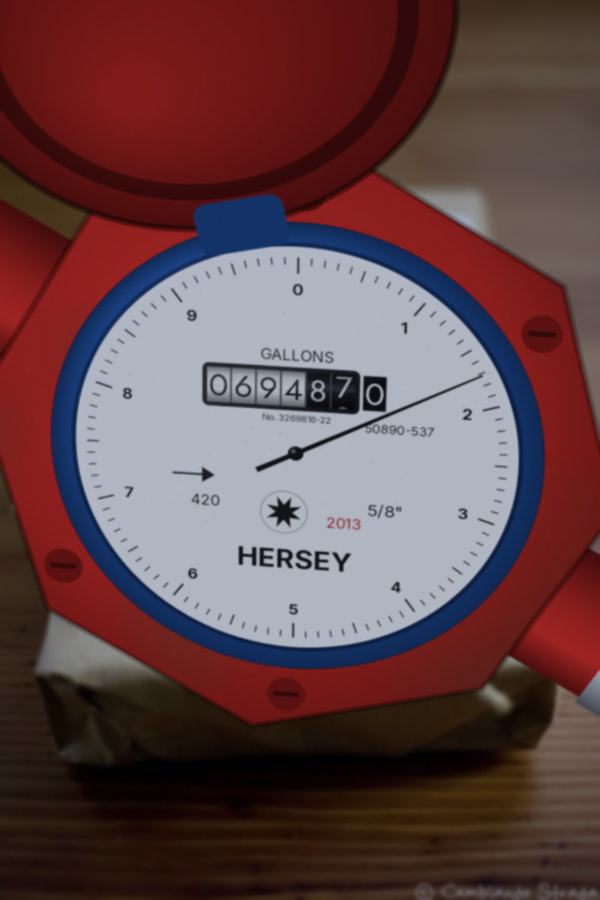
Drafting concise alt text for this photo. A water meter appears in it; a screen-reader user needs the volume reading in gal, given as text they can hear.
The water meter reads 694871.7 gal
